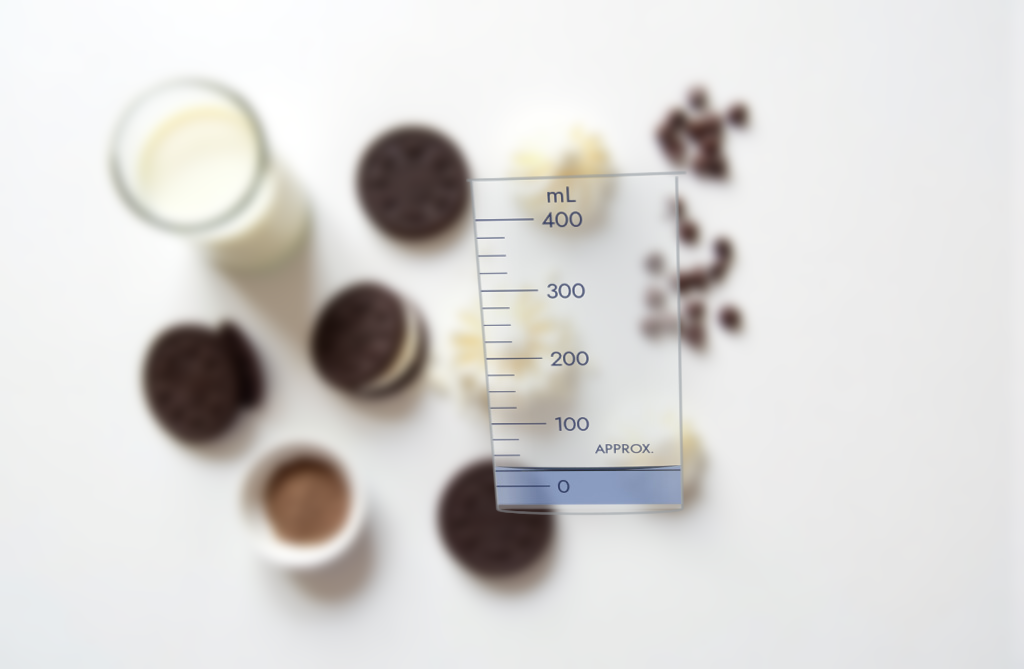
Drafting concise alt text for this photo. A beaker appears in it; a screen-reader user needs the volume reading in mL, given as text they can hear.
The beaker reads 25 mL
